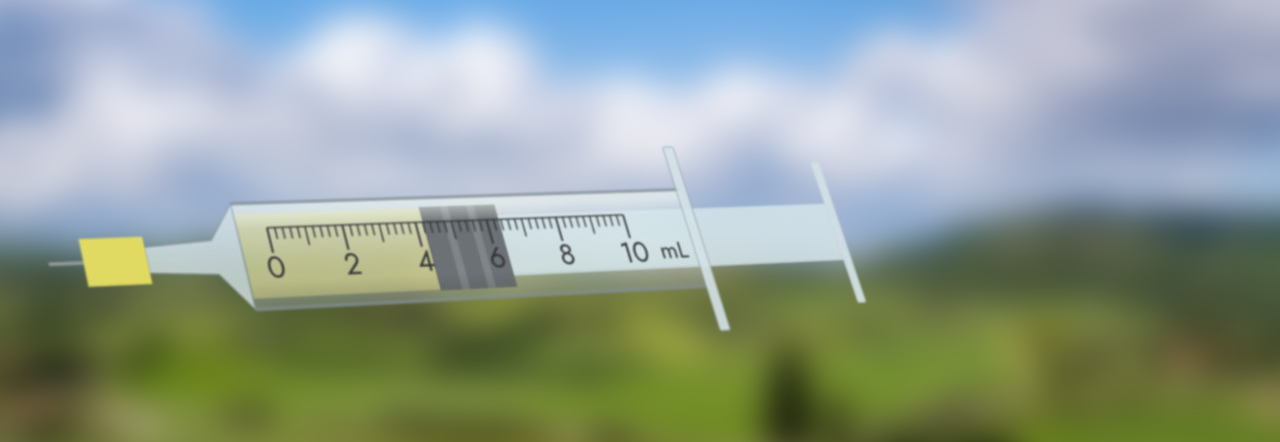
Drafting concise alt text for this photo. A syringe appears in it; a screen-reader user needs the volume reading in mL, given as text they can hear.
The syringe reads 4.2 mL
